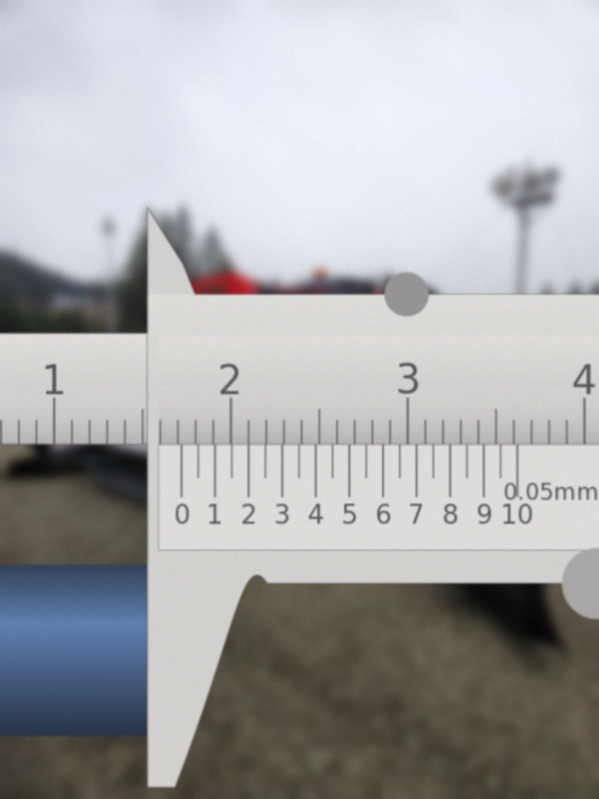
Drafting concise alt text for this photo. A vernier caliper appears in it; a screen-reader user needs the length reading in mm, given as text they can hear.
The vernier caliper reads 17.2 mm
